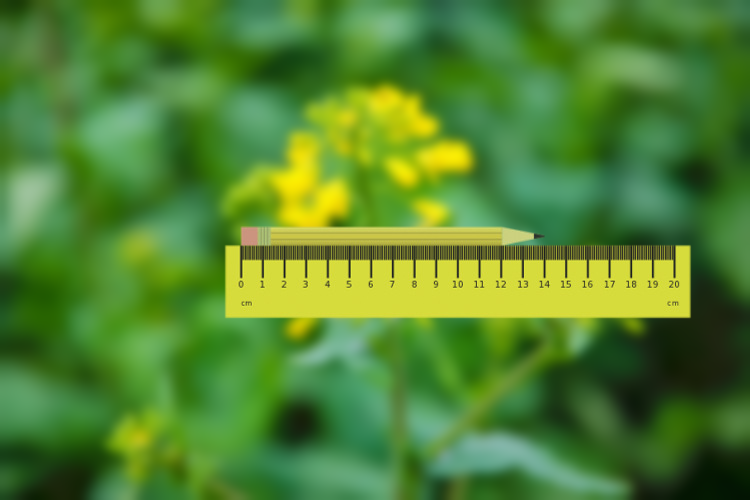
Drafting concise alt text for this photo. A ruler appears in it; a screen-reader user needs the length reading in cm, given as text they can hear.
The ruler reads 14 cm
